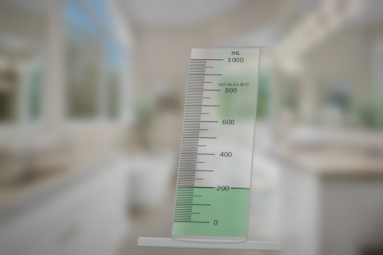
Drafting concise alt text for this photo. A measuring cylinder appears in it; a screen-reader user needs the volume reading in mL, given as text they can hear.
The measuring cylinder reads 200 mL
